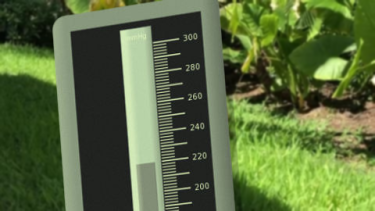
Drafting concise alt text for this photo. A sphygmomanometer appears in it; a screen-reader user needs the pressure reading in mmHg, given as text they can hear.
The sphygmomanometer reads 220 mmHg
